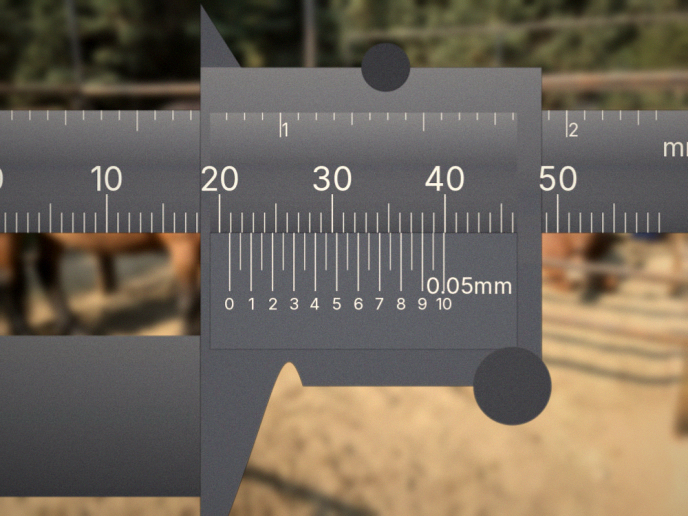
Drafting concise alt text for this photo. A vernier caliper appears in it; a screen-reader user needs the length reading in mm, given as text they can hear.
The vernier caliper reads 20.9 mm
